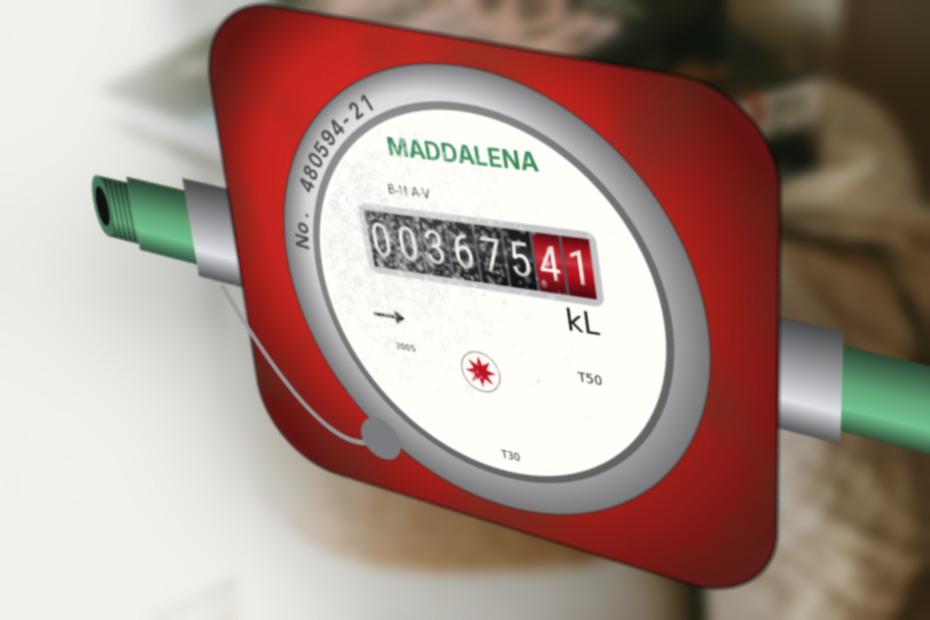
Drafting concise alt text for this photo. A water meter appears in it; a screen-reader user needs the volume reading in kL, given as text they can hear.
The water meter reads 3675.41 kL
